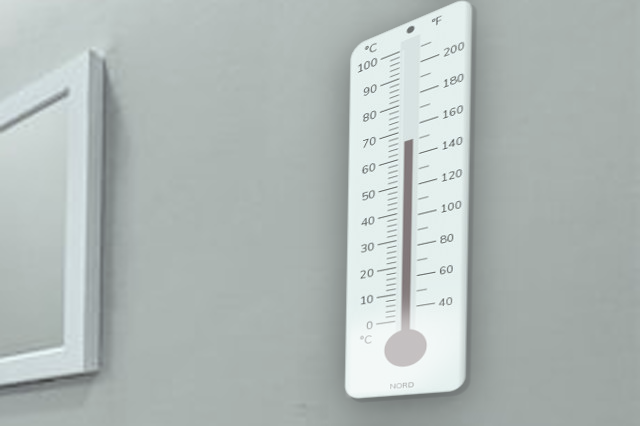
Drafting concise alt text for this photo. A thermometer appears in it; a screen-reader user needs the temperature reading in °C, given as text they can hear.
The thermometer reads 66 °C
